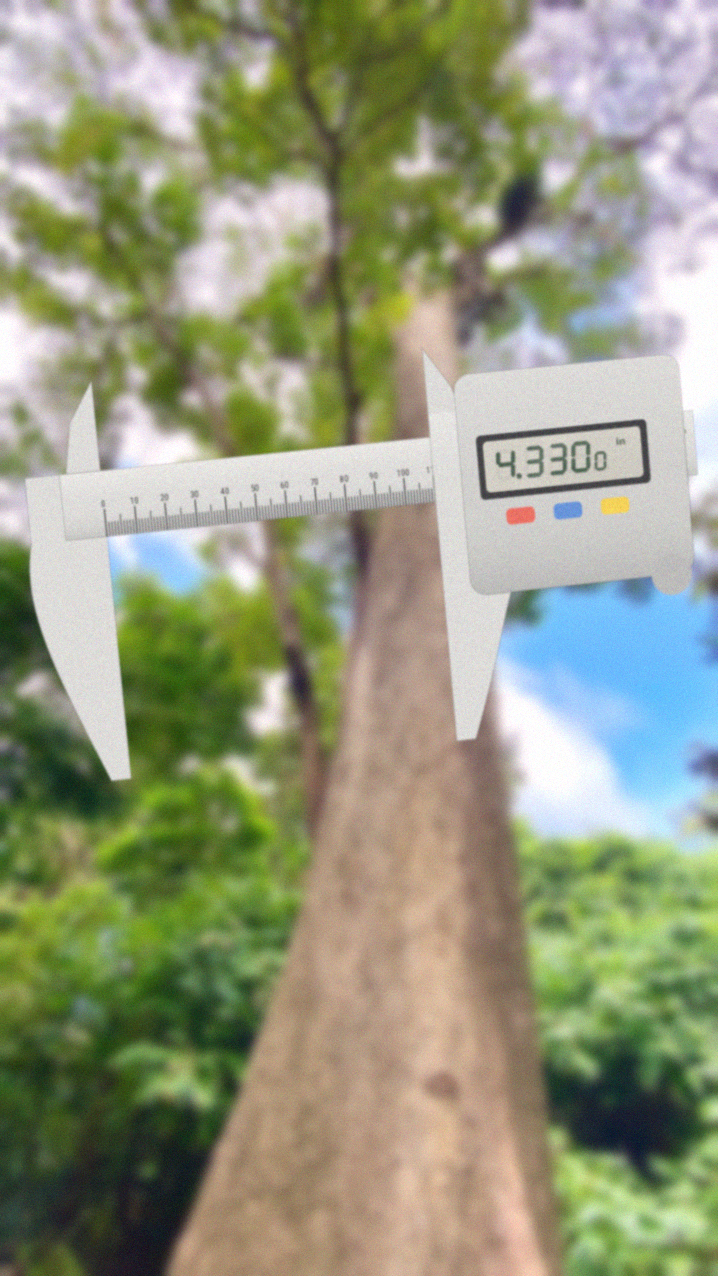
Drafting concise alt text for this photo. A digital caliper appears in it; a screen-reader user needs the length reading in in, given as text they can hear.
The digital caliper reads 4.3300 in
